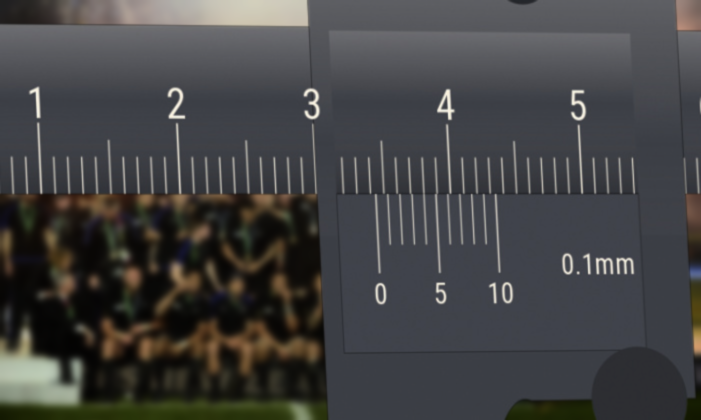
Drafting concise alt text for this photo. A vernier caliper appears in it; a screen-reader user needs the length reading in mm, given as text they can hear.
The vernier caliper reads 34.4 mm
